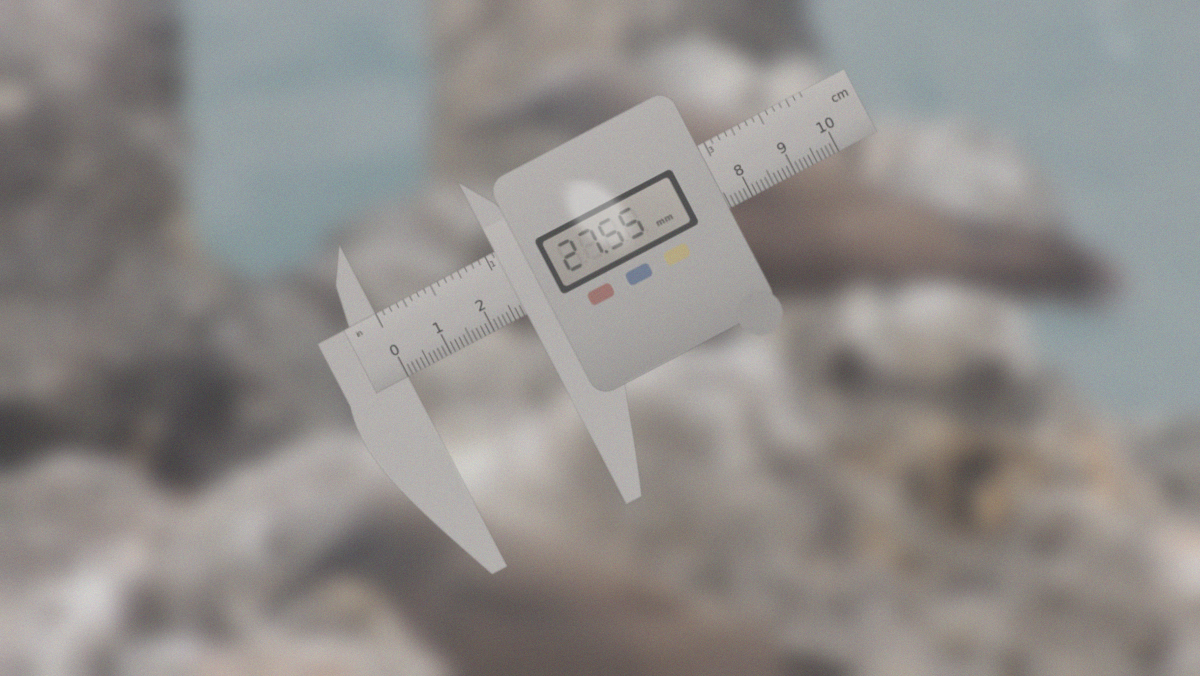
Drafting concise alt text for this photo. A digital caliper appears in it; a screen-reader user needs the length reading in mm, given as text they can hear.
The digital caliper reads 27.55 mm
